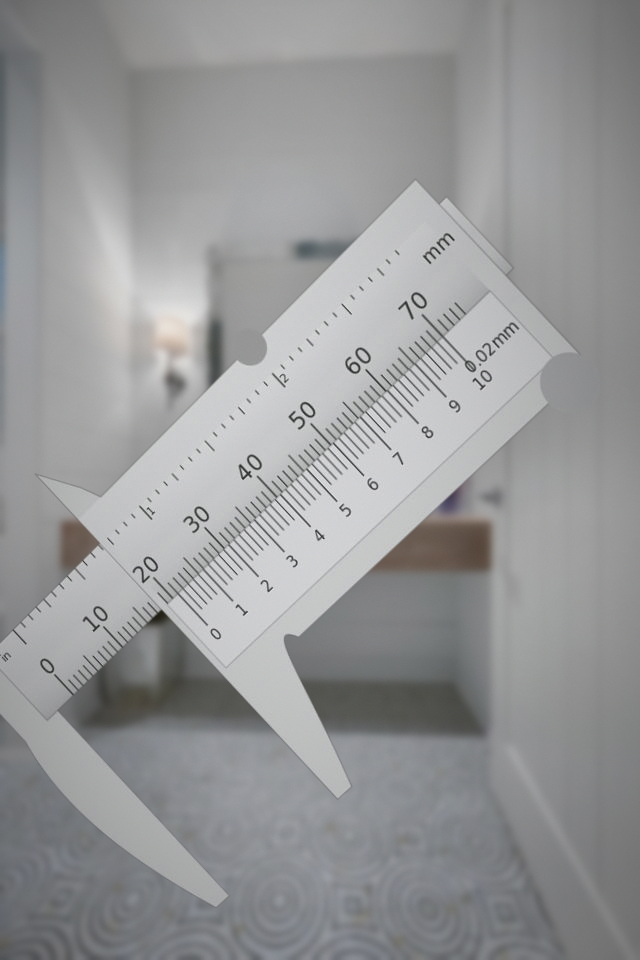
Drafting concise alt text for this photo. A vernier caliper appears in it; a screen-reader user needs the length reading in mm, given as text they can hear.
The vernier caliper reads 21.0 mm
